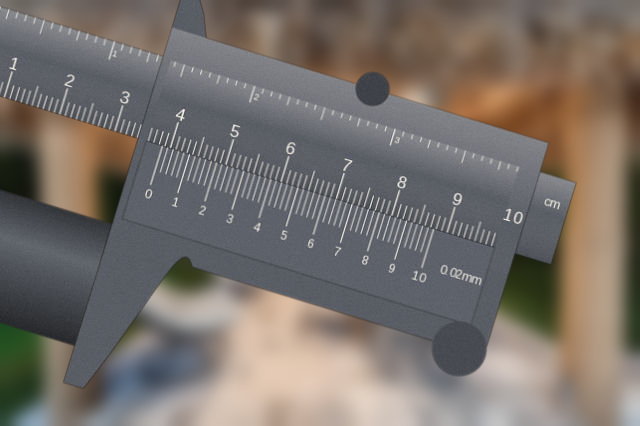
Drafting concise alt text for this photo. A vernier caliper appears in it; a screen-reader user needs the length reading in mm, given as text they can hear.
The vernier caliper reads 38.6 mm
